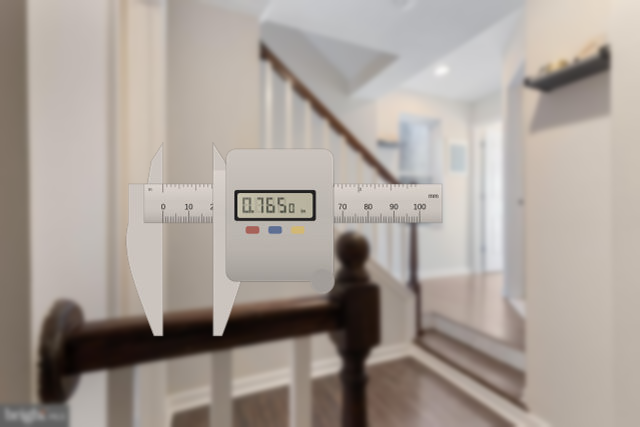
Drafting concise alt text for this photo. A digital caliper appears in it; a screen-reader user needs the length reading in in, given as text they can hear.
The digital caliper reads 0.7650 in
